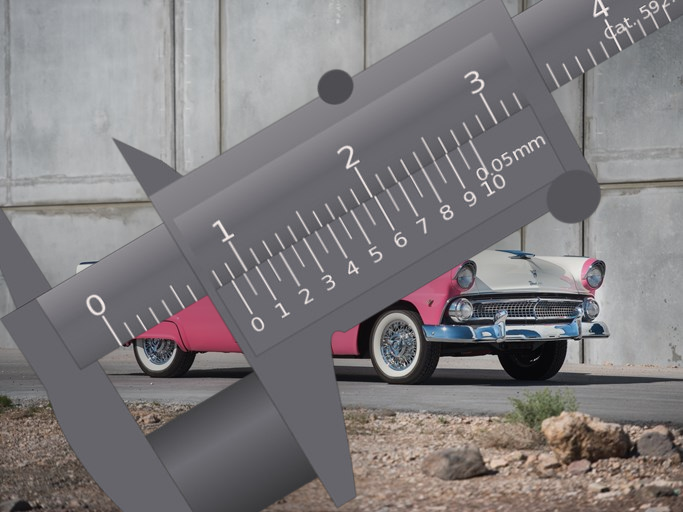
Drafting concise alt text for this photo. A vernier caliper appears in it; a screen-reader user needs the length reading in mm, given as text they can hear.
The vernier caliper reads 8.8 mm
